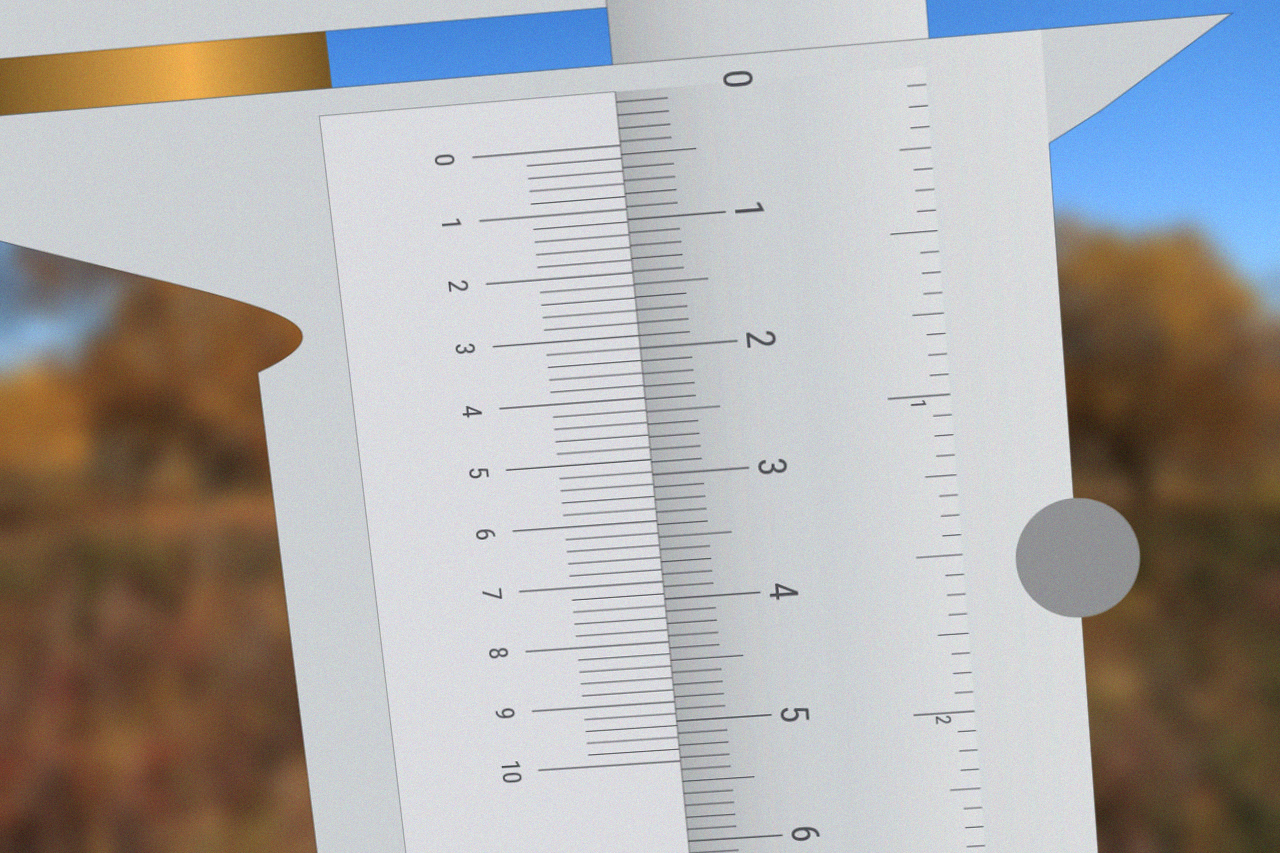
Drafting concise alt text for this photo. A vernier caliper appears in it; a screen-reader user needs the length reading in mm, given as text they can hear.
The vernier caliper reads 4.3 mm
